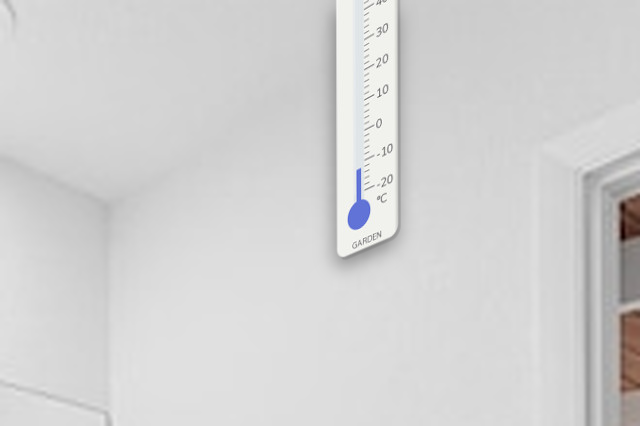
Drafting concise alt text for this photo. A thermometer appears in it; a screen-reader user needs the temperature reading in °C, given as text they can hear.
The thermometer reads -12 °C
